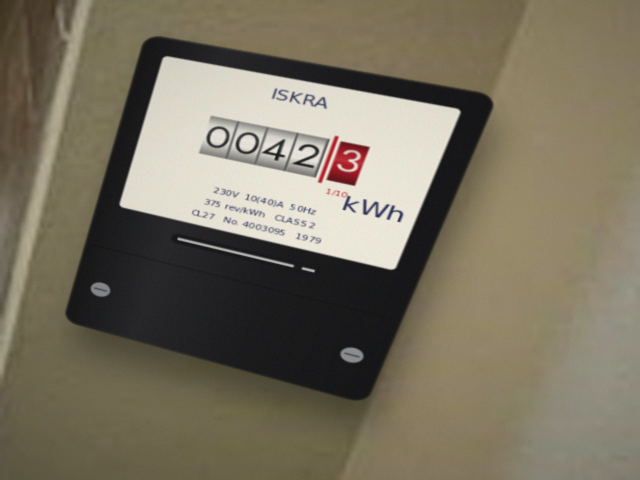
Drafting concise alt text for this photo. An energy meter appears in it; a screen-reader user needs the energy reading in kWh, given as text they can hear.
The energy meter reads 42.3 kWh
